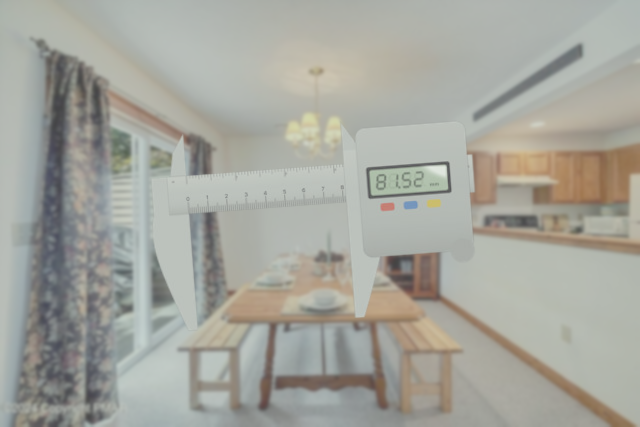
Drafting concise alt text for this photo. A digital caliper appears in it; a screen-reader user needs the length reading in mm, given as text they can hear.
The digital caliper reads 81.52 mm
